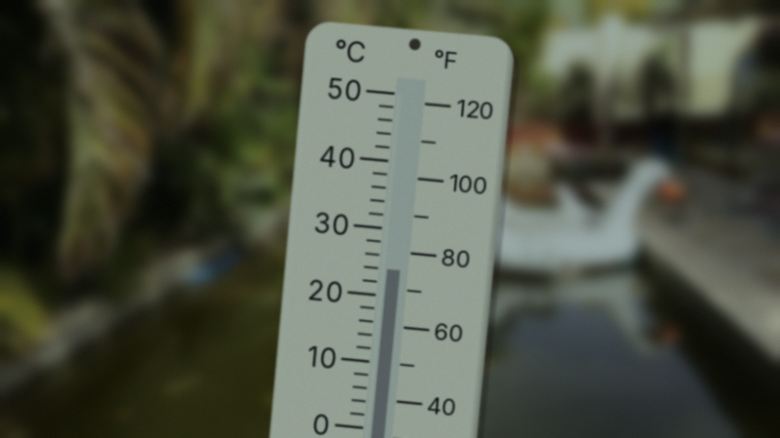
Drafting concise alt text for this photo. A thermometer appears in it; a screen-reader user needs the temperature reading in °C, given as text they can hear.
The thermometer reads 24 °C
